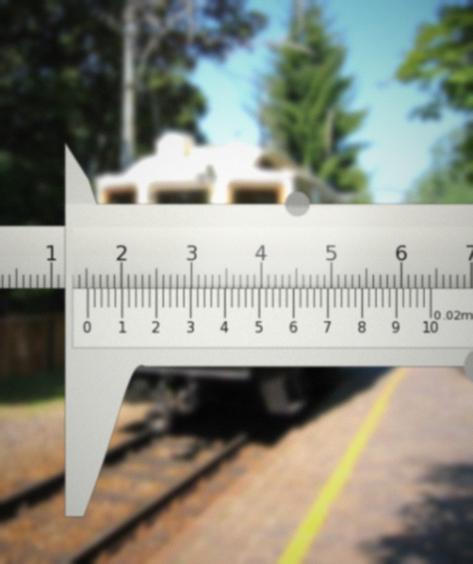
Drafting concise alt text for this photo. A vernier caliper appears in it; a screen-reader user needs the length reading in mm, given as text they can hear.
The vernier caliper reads 15.2 mm
